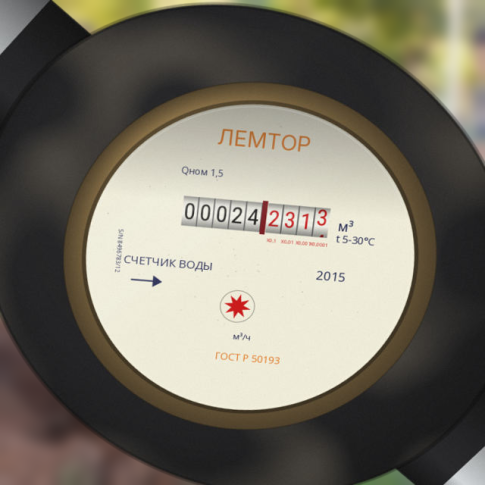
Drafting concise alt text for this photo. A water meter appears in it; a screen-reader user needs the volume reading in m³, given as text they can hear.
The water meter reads 24.2313 m³
